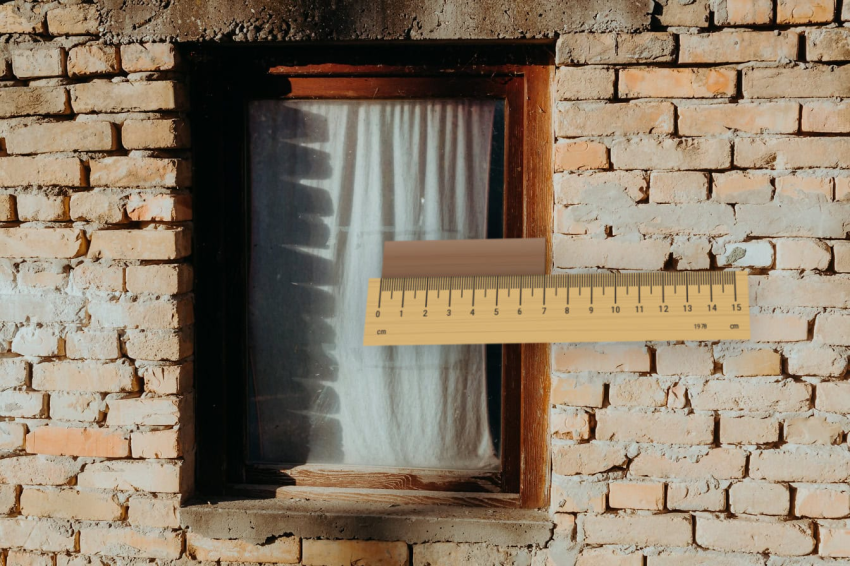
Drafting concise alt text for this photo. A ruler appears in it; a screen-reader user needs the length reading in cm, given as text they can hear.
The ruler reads 7 cm
